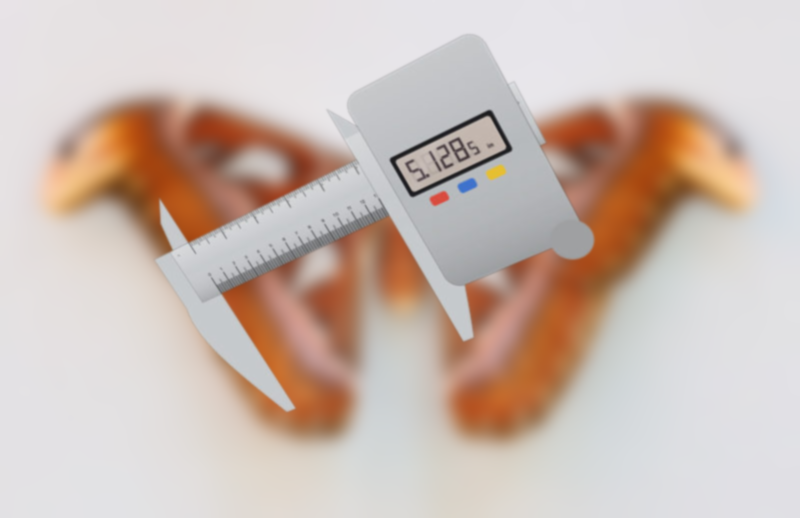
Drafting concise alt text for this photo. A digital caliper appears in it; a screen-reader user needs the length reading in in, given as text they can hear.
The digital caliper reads 5.1285 in
